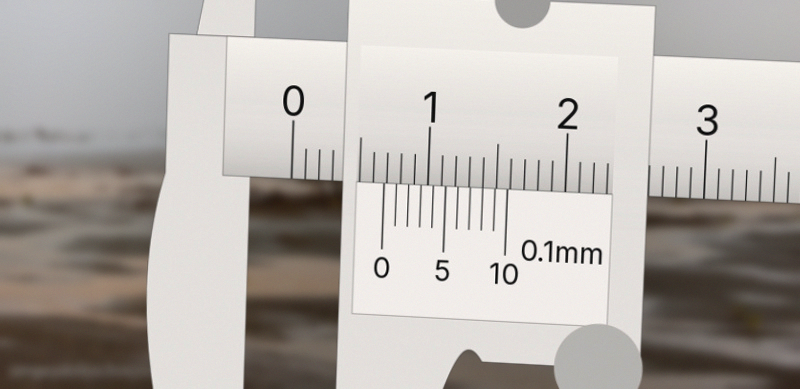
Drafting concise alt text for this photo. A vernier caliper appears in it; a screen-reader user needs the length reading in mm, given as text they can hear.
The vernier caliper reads 6.8 mm
